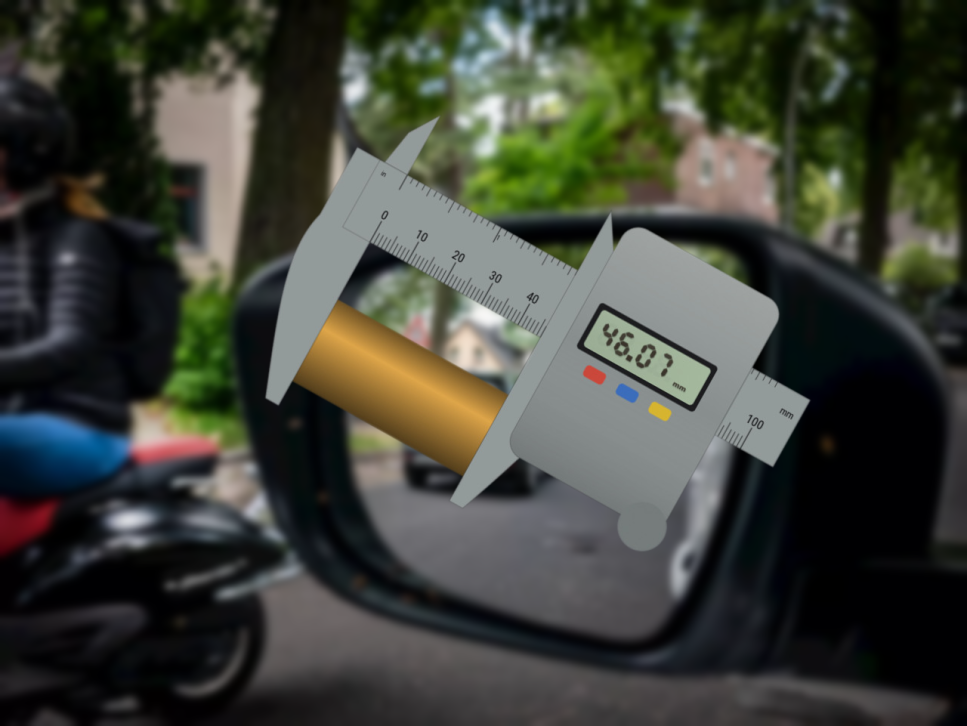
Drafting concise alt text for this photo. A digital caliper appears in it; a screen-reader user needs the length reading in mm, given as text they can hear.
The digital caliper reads 46.07 mm
